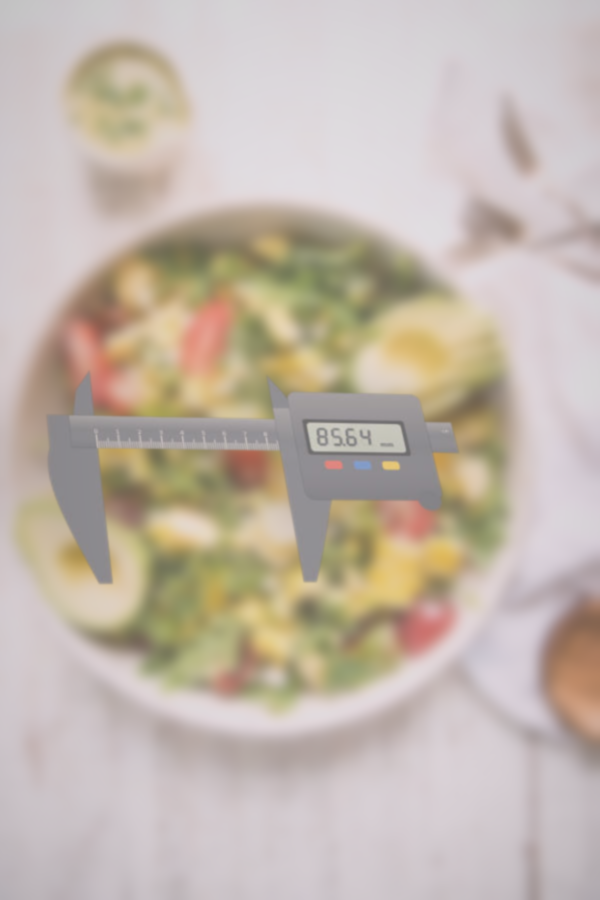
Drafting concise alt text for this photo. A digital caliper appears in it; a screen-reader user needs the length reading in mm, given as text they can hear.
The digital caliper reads 85.64 mm
